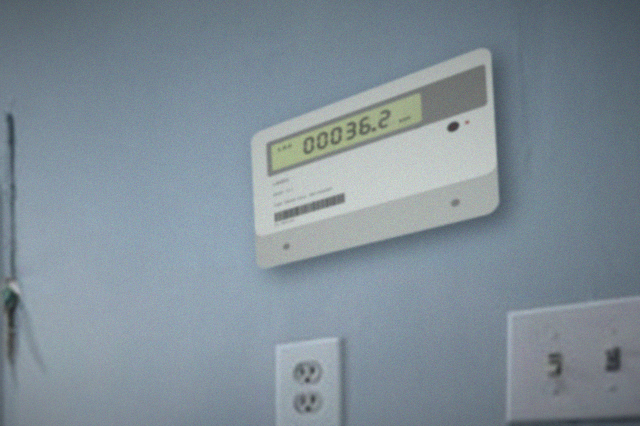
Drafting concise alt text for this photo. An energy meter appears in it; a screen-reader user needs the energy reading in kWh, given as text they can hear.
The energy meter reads 36.2 kWh
